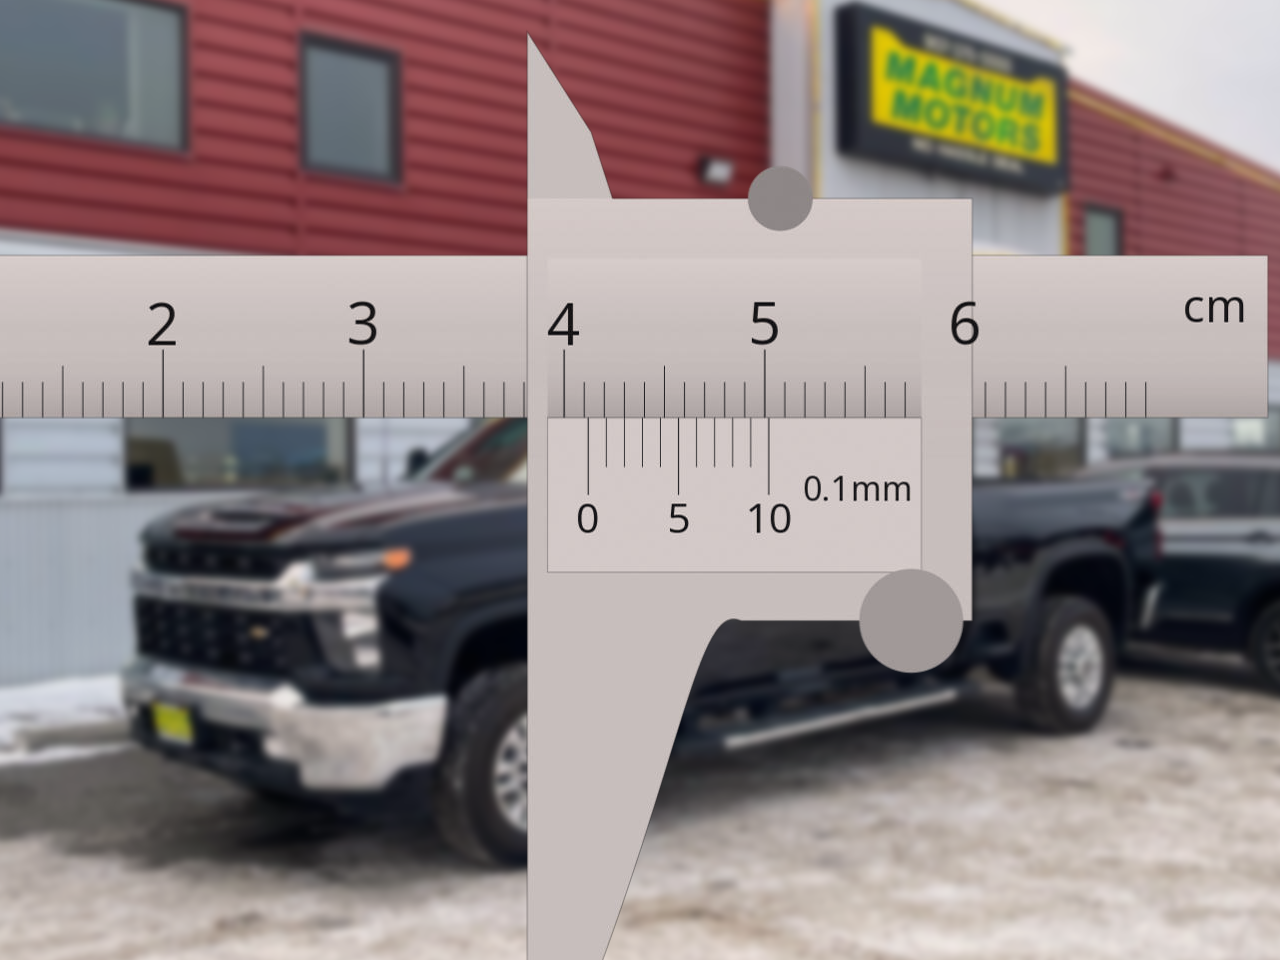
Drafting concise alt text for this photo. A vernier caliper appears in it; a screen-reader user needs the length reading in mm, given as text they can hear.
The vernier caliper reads 41.2 mm
